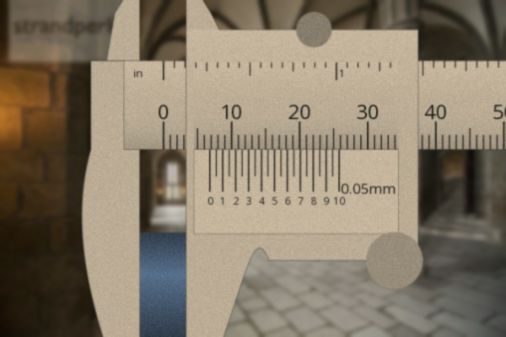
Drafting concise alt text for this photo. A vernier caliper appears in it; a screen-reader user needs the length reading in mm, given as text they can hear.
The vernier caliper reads 6.8 mm
